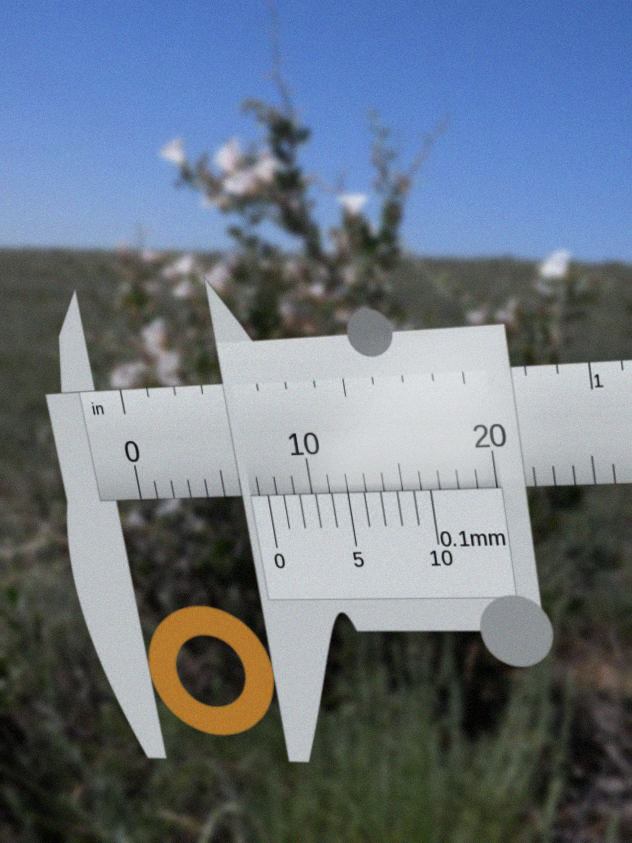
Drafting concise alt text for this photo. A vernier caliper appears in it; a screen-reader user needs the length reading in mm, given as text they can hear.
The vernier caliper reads 7.5 mm
